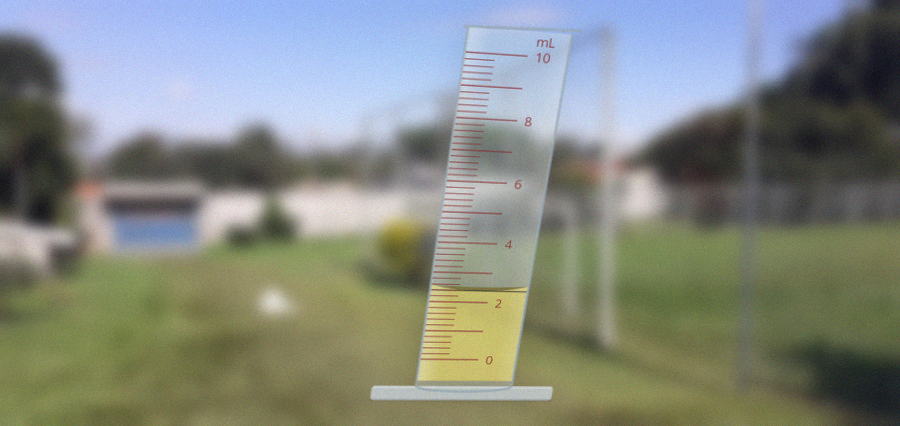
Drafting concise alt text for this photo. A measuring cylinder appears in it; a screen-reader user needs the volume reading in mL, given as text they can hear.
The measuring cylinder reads 2.4 mL
